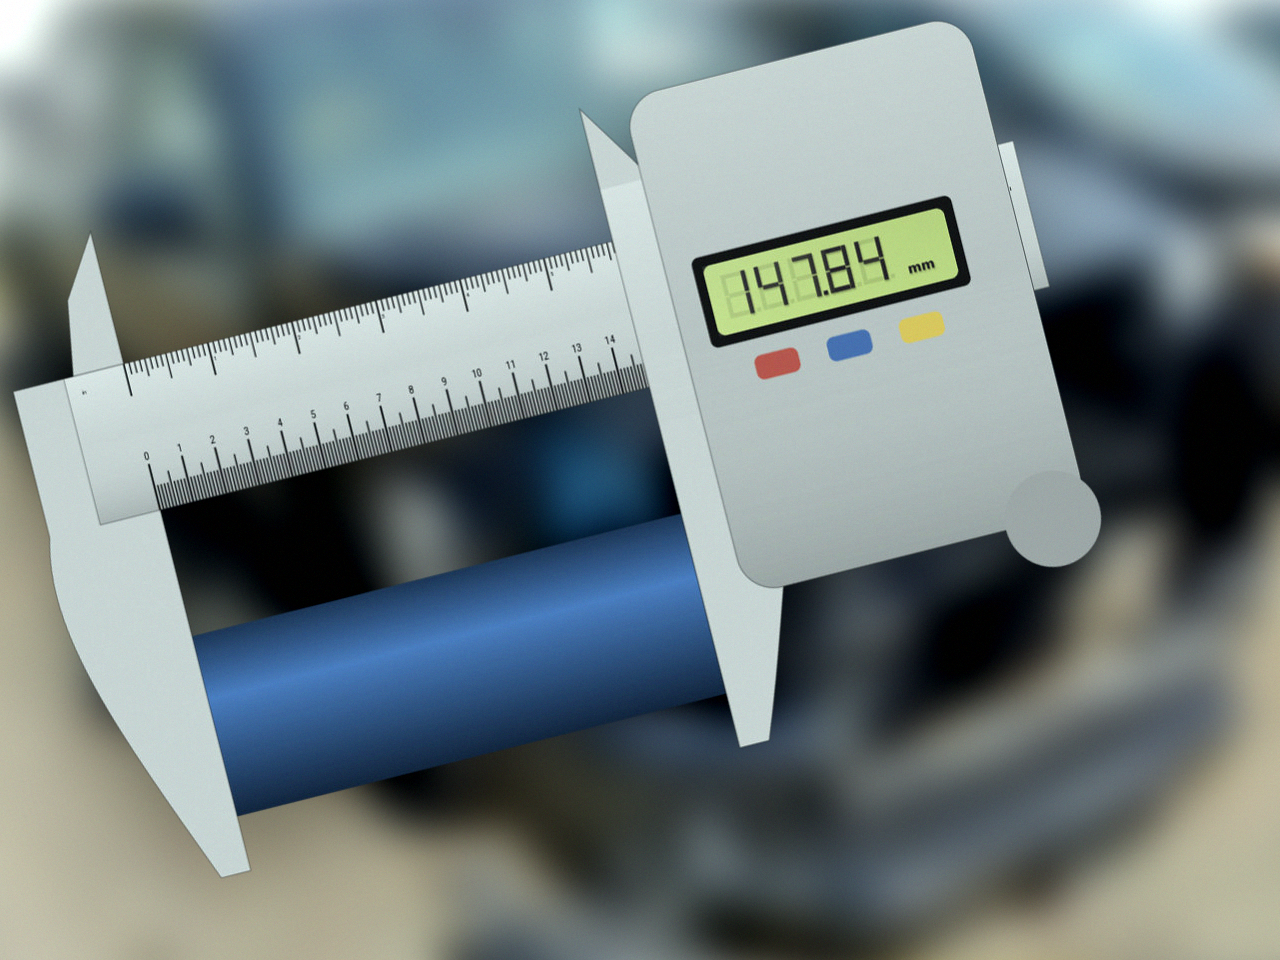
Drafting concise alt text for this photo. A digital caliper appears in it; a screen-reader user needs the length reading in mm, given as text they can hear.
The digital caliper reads 147.84 mm
